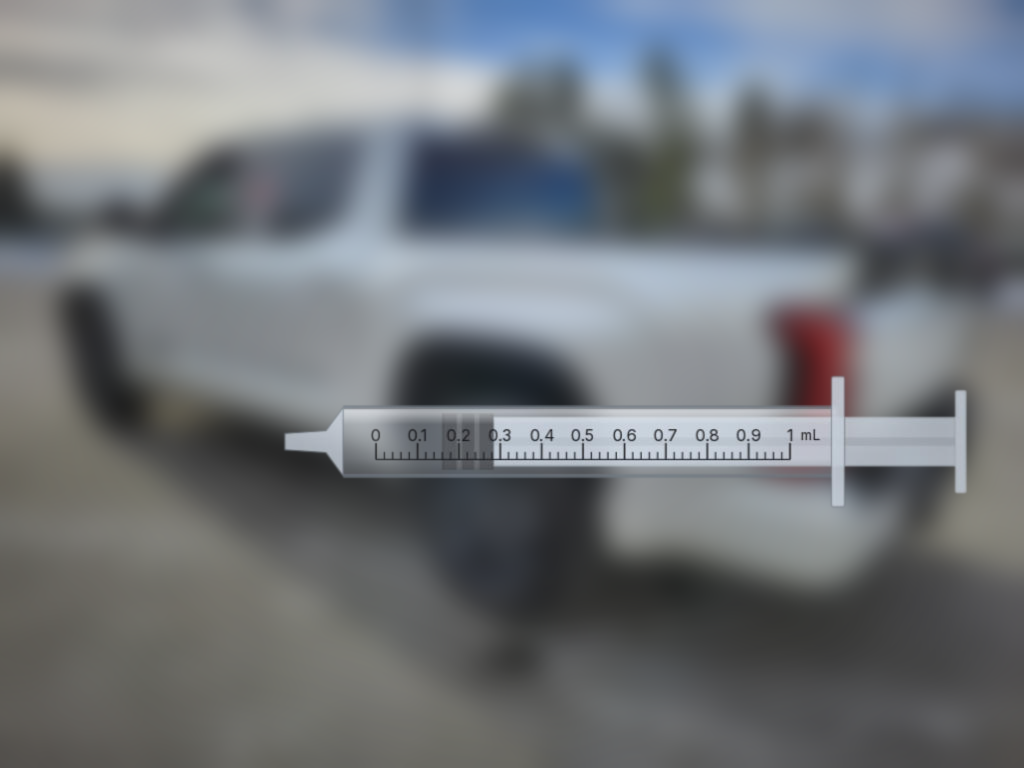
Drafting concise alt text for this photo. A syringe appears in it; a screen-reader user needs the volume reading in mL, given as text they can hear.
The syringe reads 0.16 mL
